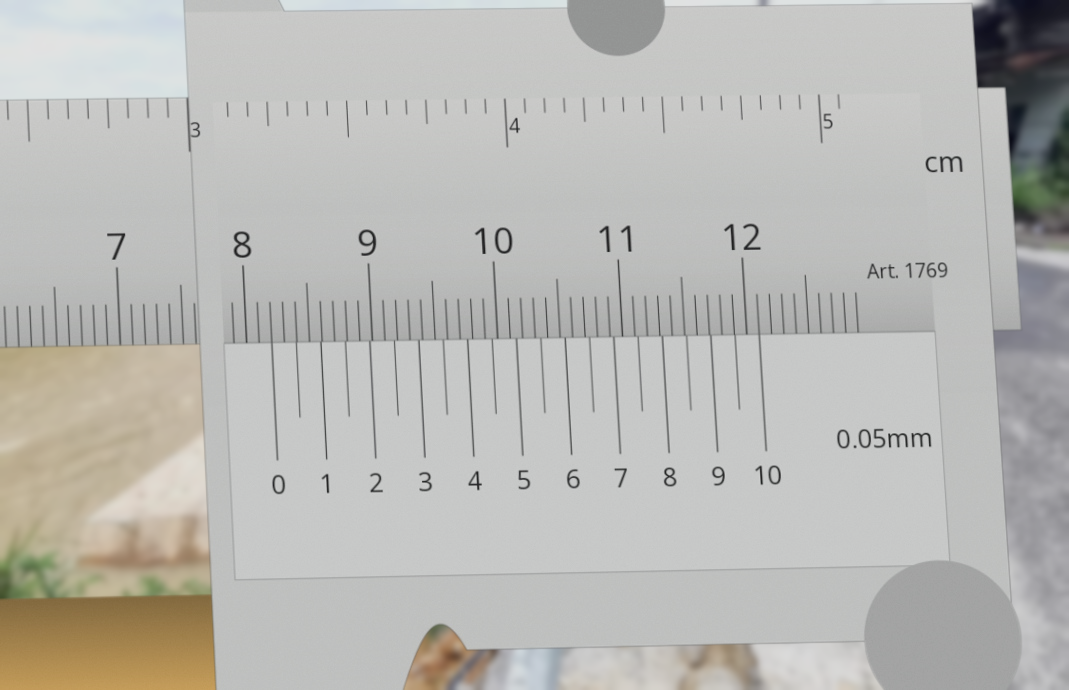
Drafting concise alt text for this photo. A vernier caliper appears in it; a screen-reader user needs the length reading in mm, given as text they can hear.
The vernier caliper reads 82.0 mm
